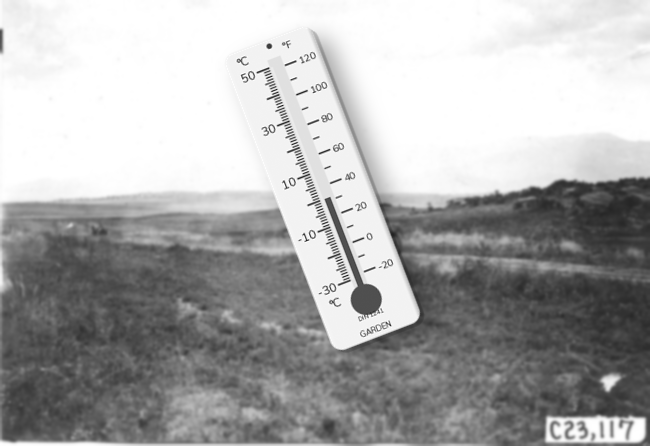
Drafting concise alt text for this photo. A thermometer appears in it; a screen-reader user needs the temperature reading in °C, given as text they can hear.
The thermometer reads 0 °C
